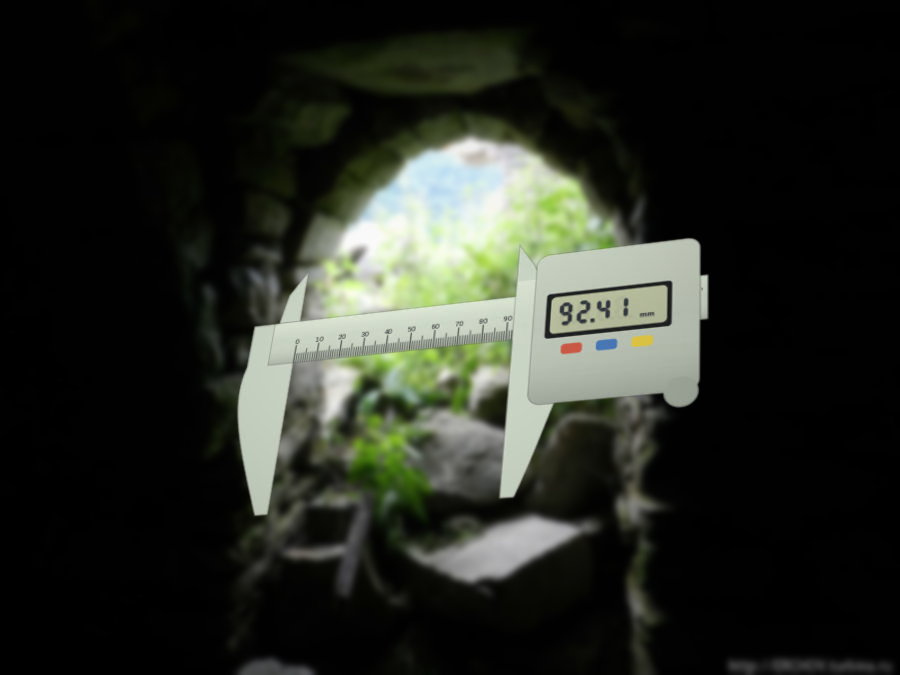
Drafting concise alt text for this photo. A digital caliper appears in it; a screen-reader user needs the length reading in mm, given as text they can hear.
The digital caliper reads 92.41 mm
